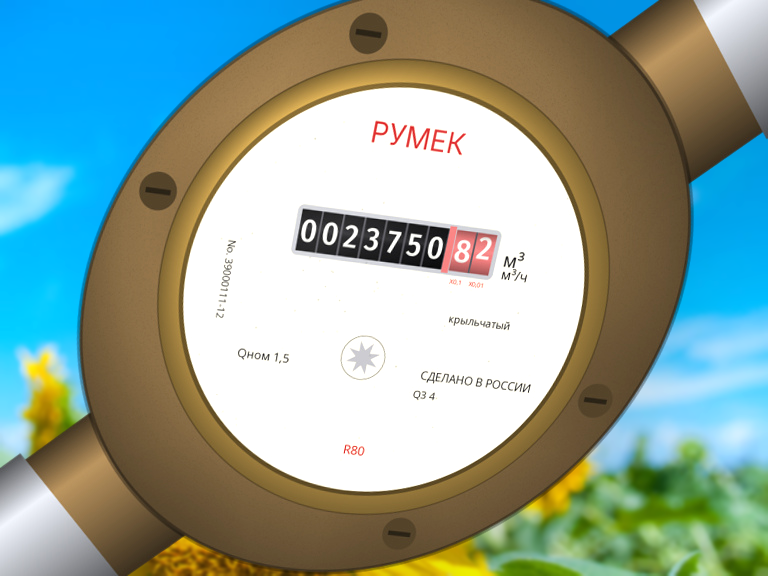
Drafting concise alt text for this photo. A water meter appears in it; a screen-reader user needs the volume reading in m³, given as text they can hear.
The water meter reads 23750.82 m³
